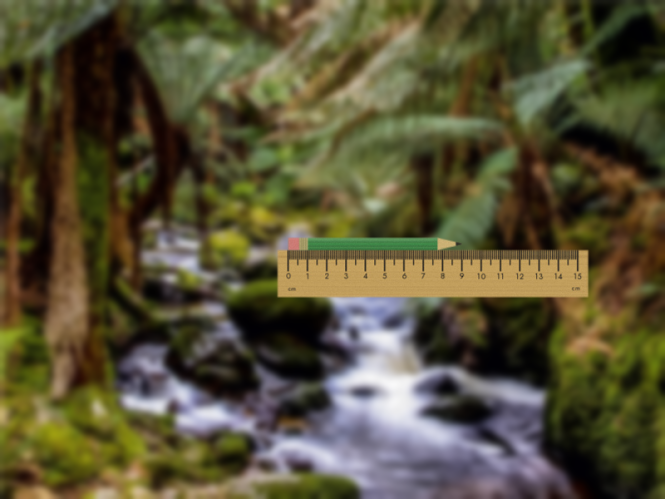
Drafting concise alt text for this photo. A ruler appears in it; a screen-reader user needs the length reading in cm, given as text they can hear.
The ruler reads 9 cm
